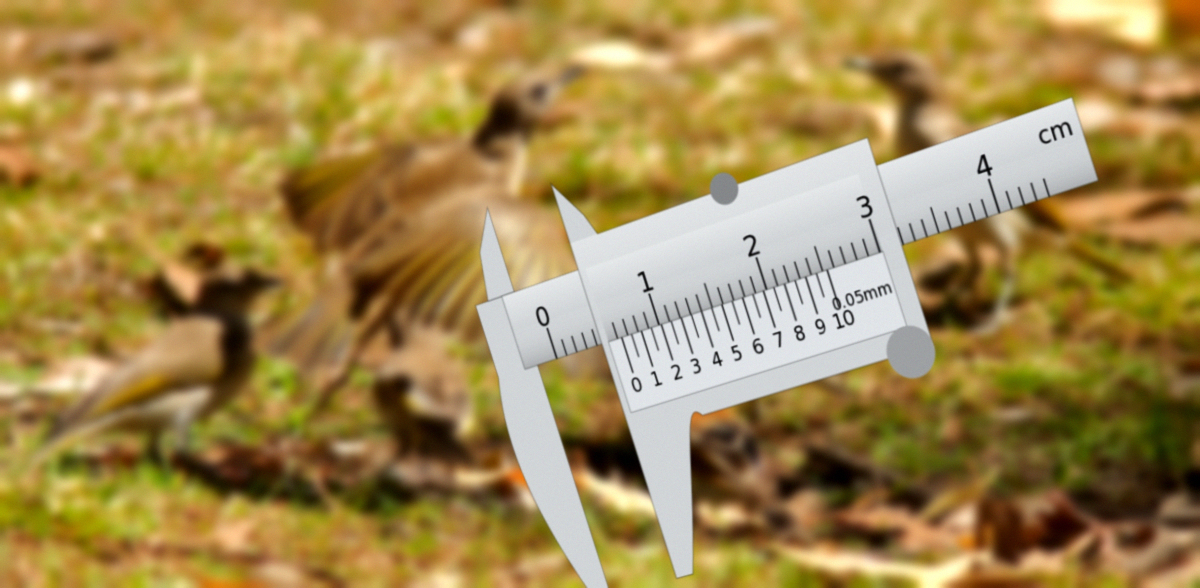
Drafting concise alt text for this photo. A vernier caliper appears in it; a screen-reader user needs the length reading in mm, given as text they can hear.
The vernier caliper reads 6.4 mm
